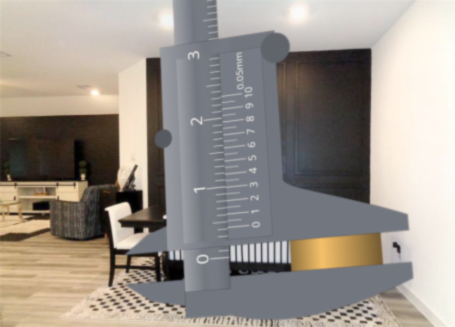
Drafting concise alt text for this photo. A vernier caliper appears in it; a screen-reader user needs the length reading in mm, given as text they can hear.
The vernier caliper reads 4.2 mm
